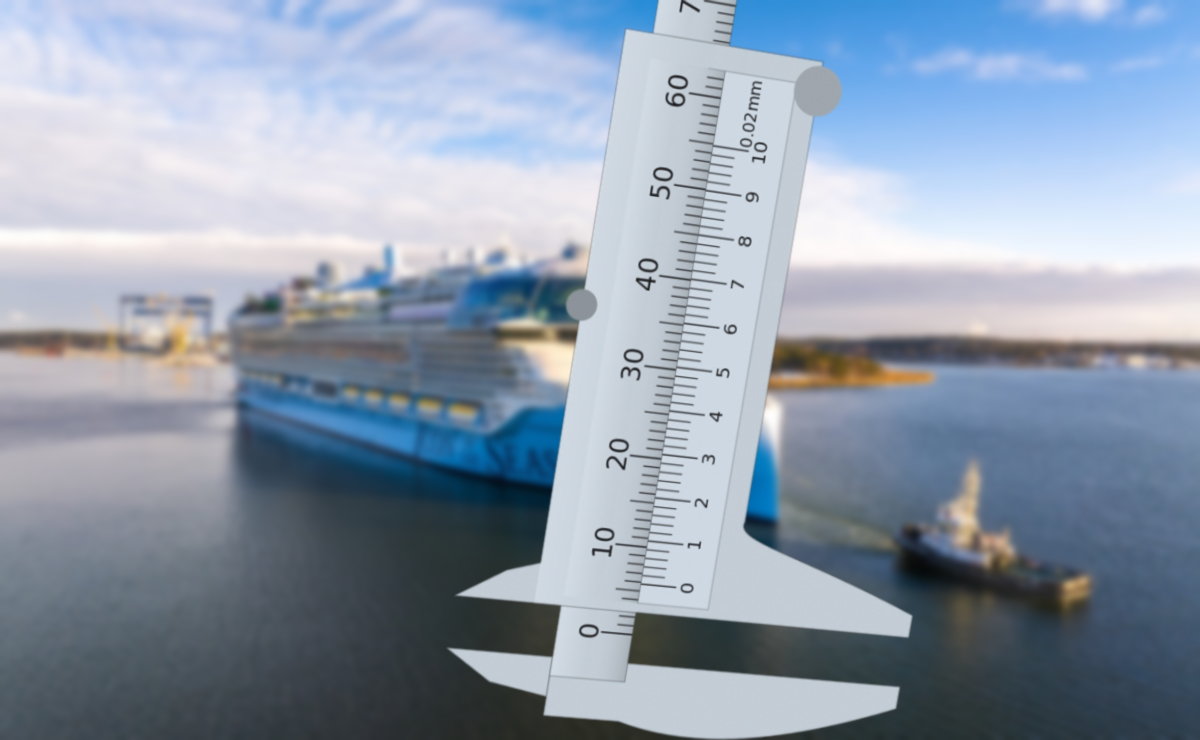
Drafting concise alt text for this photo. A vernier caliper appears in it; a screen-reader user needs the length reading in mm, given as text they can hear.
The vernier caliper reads 5.8 mm
